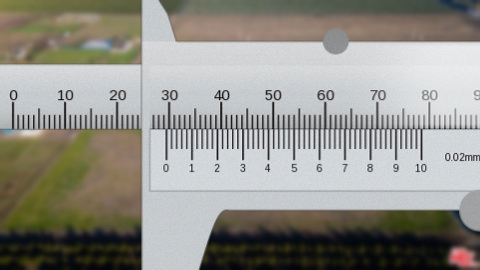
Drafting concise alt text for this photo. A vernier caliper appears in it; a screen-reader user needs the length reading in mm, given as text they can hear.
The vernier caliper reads 29.5 mm
